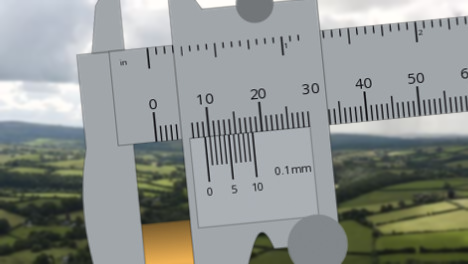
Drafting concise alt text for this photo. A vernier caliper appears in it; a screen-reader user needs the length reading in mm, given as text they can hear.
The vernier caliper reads 9.2 mm
